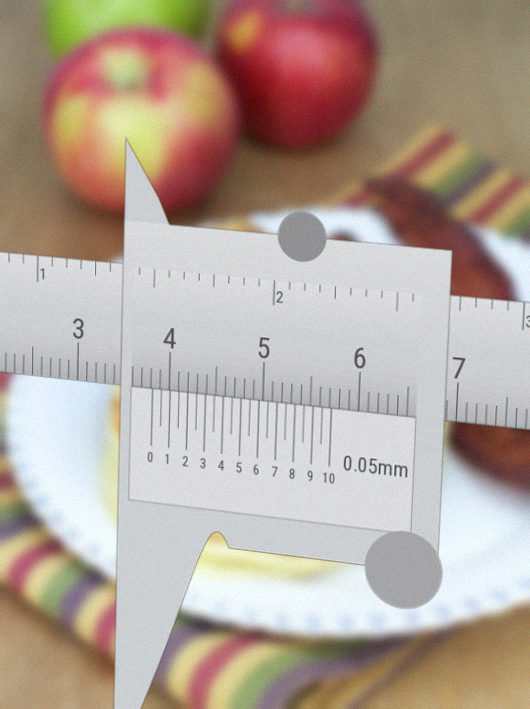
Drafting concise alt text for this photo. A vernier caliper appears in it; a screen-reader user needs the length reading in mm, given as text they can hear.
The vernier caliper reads 38.2 mm
